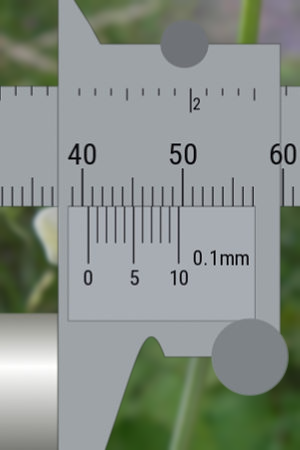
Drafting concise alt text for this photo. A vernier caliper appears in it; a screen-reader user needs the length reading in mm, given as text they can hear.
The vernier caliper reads 40.6 mm
